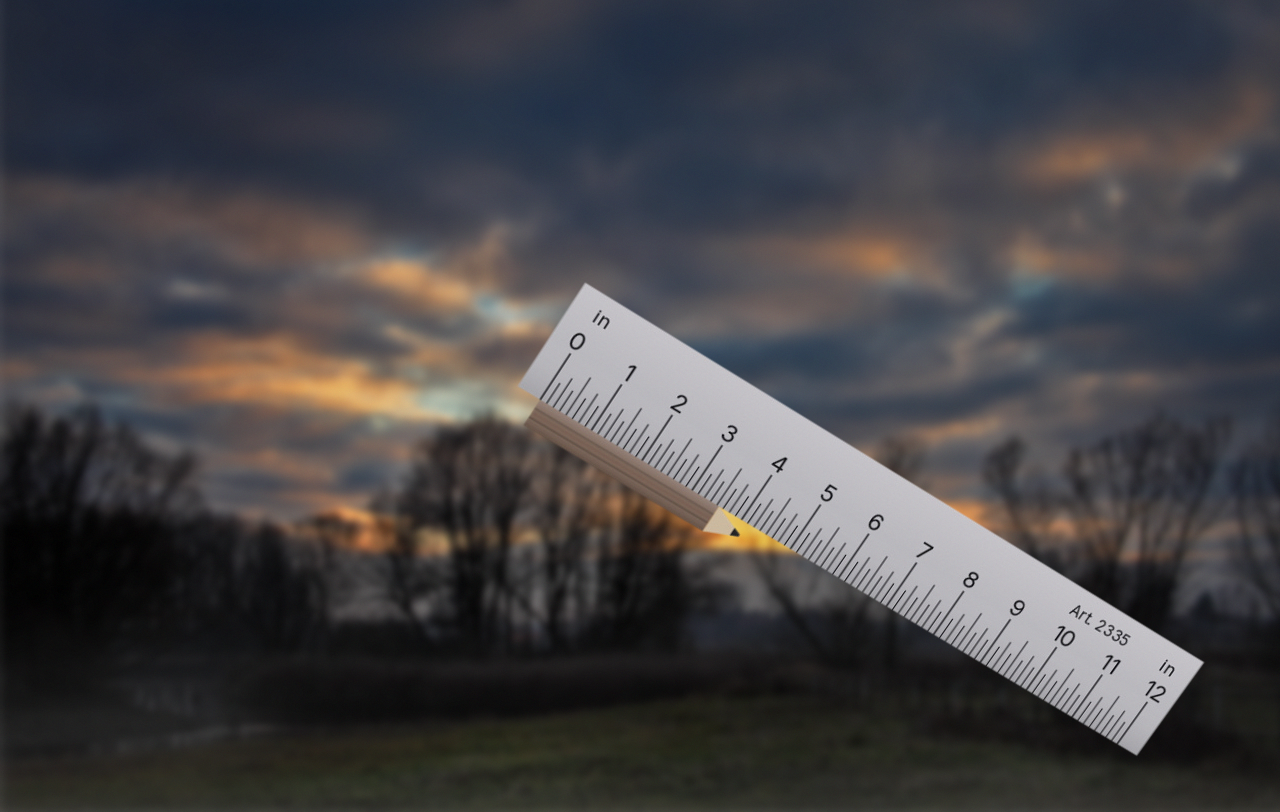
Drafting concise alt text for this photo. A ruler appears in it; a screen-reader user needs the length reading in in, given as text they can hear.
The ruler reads 4.125 in
